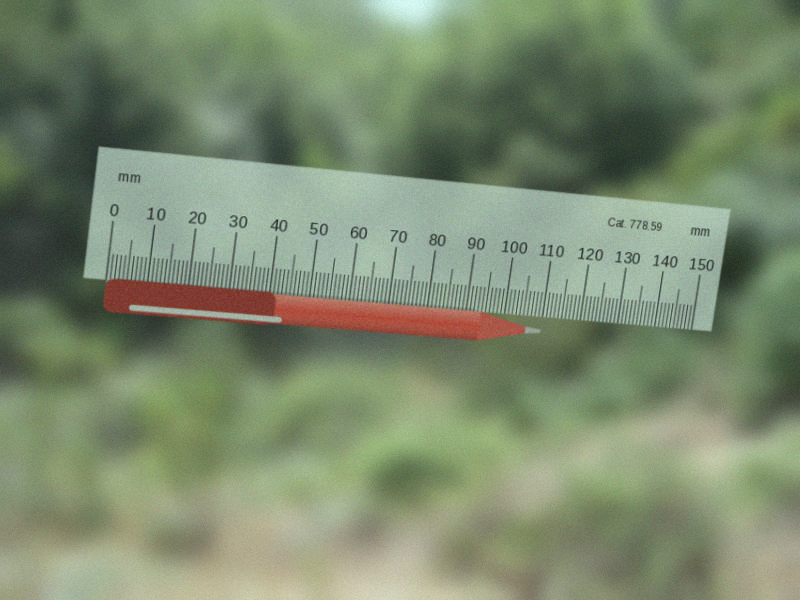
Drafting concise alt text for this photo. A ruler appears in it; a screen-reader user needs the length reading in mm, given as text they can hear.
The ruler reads 110 mm
